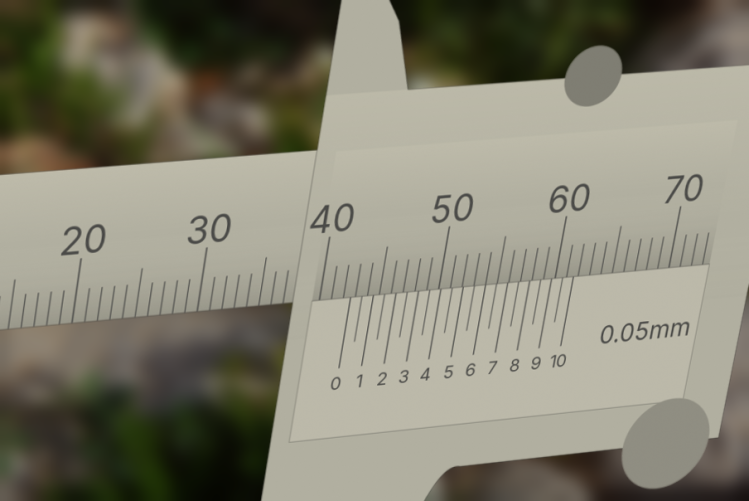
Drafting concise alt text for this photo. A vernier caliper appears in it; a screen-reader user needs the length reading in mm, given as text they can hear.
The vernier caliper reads 42.6 mm
